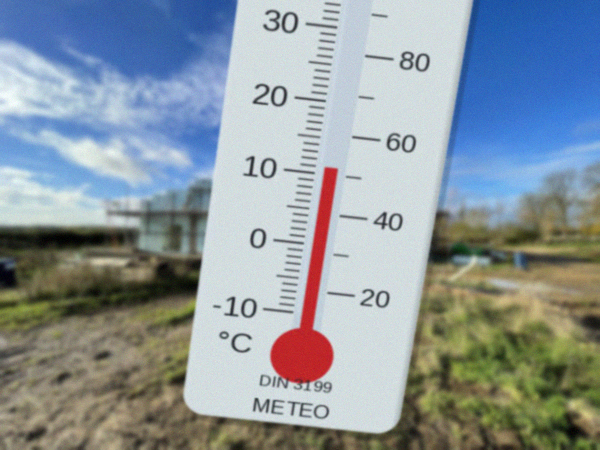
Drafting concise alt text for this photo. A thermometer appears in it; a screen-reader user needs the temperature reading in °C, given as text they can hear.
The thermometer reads 11 °C
